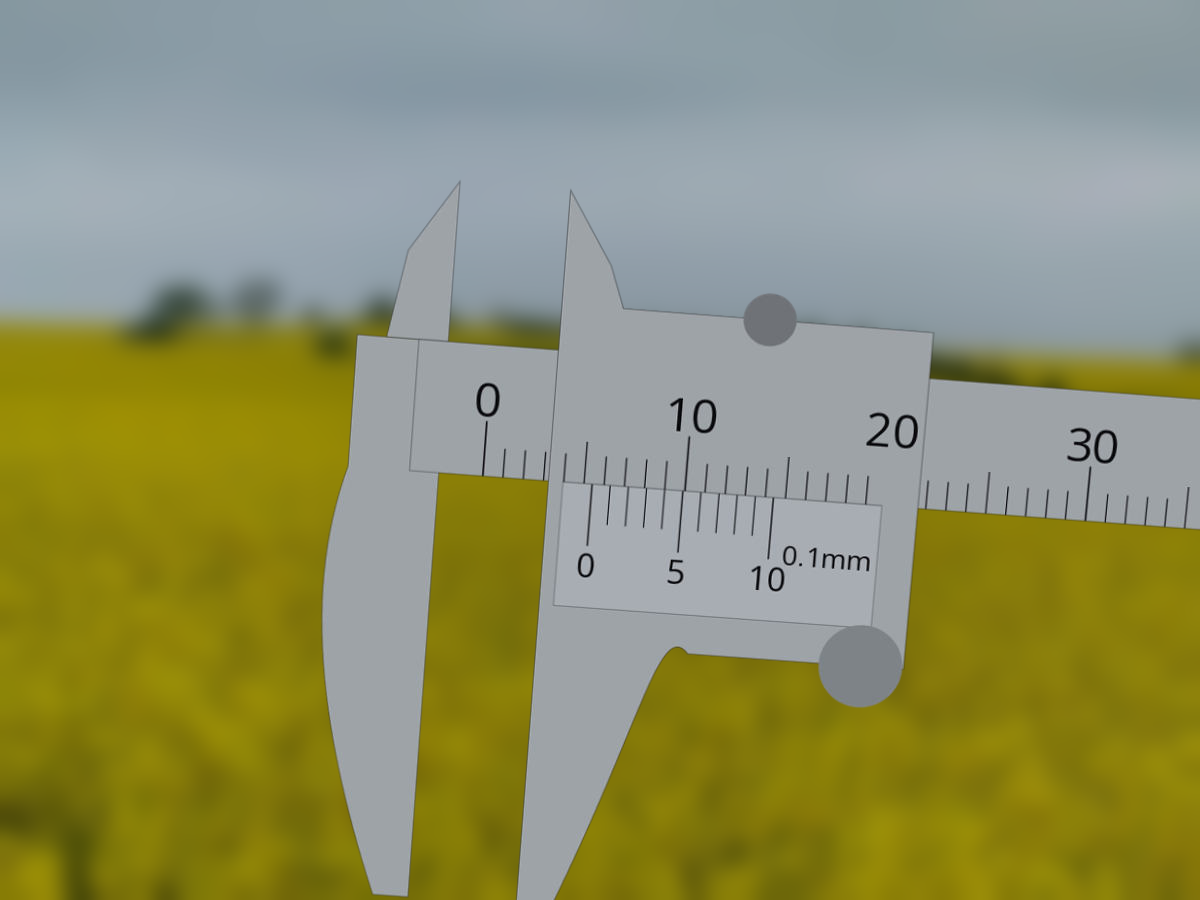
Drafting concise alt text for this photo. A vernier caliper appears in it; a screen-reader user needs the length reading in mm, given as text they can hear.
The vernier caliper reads 5.4 mm
